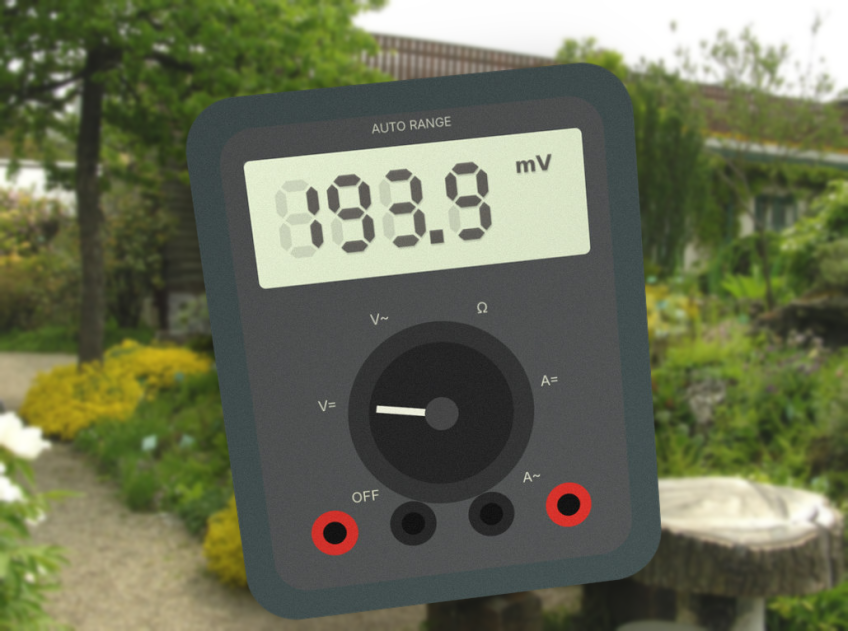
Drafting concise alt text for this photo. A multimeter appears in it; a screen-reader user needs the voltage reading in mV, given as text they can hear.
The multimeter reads 193.9 mV
